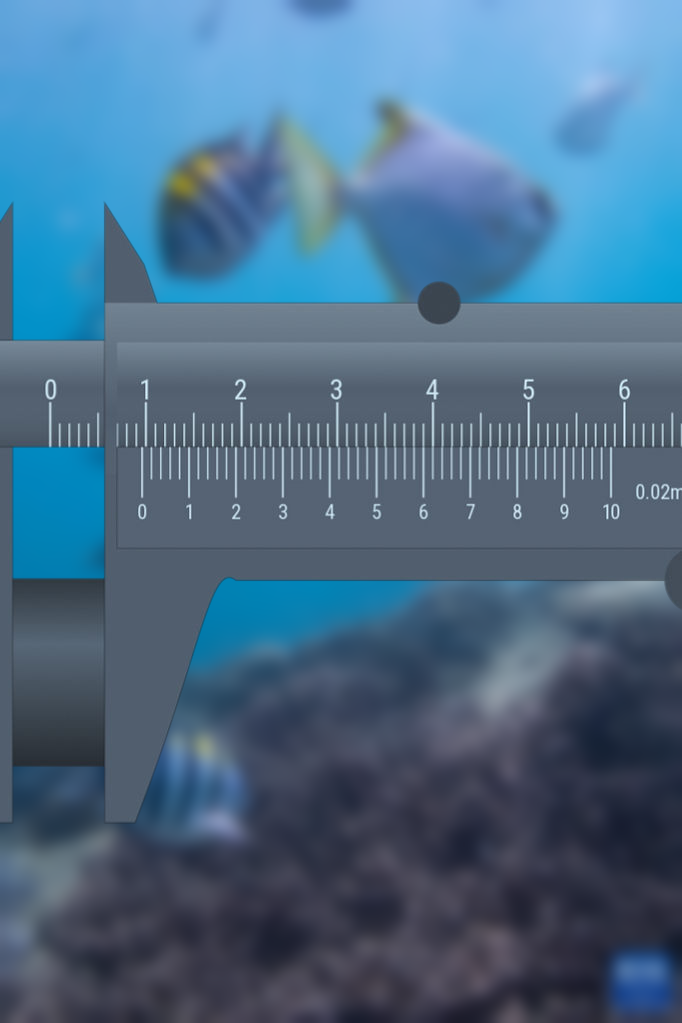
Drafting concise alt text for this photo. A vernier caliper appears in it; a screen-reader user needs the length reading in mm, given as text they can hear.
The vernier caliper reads 9.6 mm
